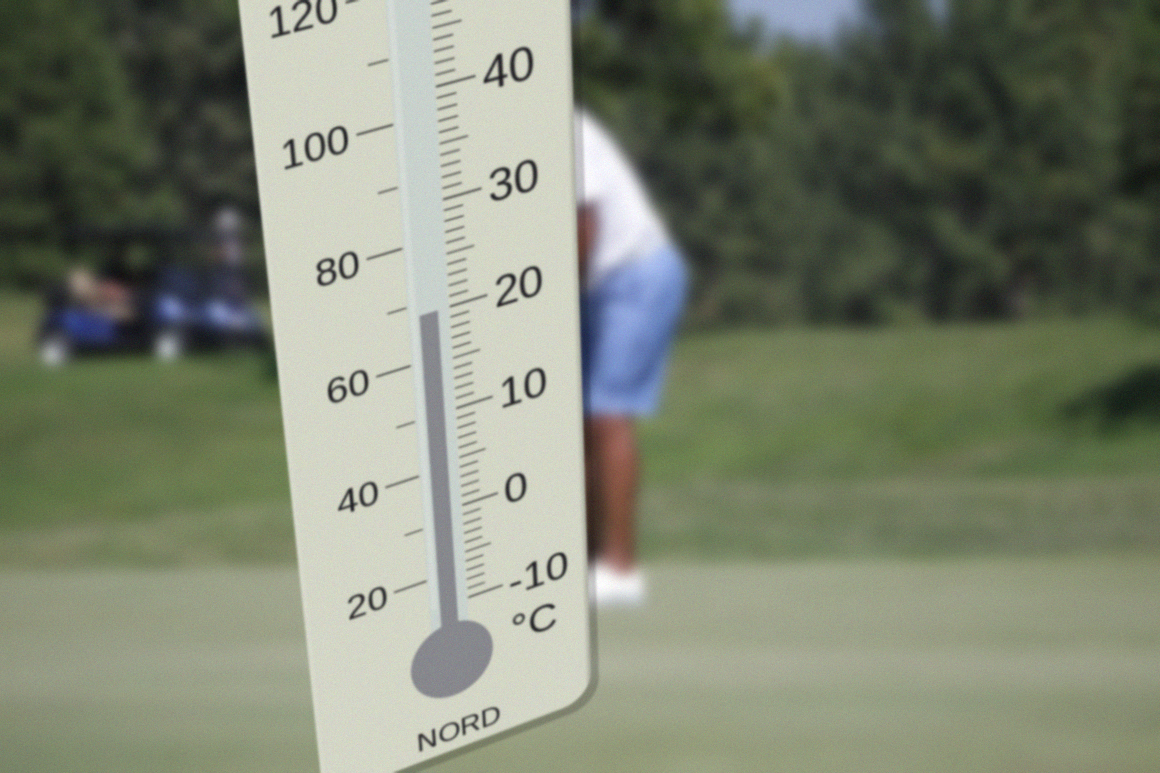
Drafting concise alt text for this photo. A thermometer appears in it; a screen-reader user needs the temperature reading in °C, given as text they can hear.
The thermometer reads 20 °C
